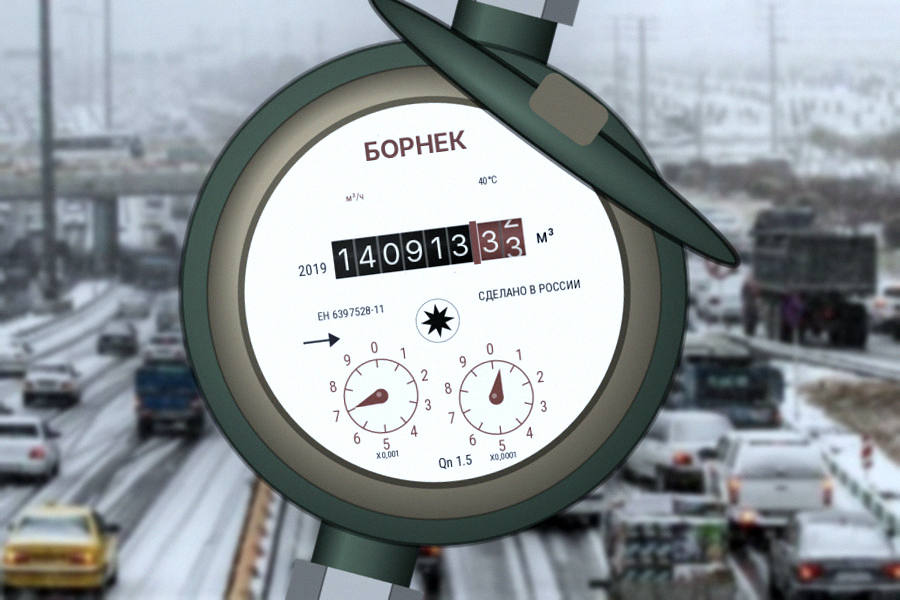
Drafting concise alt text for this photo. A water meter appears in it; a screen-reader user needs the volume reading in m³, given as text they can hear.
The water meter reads 140913.3270 m³
